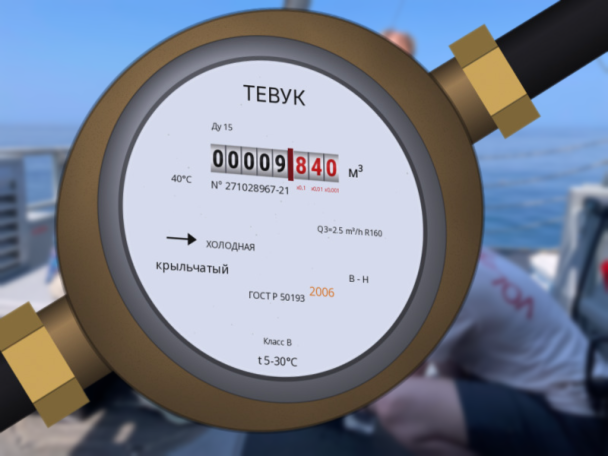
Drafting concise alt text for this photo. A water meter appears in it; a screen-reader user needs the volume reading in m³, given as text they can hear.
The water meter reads 9.840 m³
